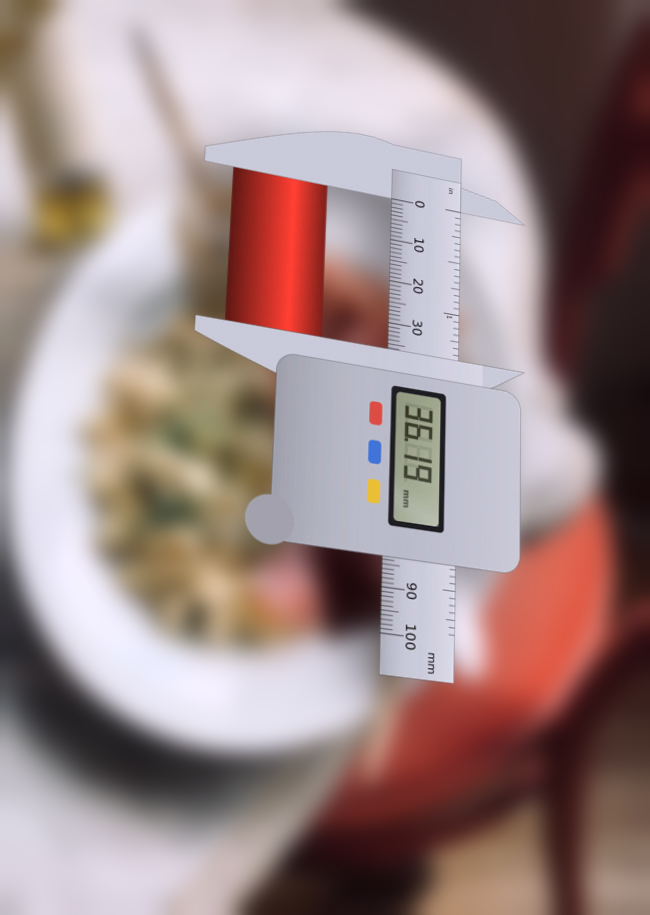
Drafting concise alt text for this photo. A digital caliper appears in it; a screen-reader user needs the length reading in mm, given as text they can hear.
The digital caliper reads 36.19 mm
